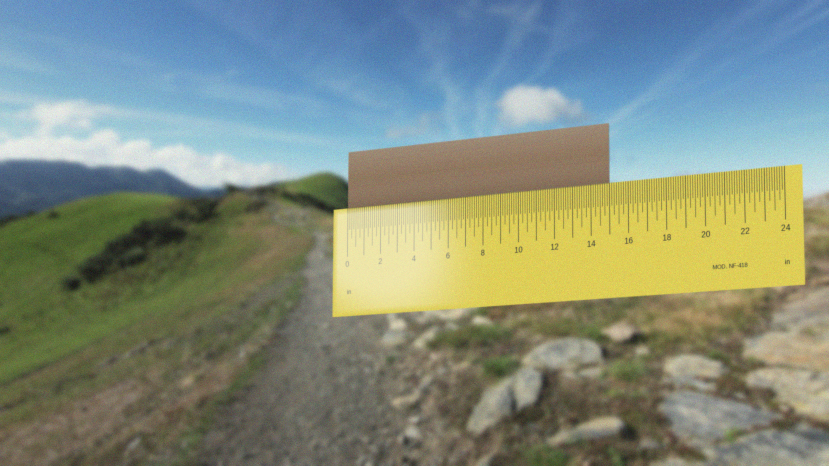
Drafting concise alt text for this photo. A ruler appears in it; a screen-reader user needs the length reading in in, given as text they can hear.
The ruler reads 15 in
